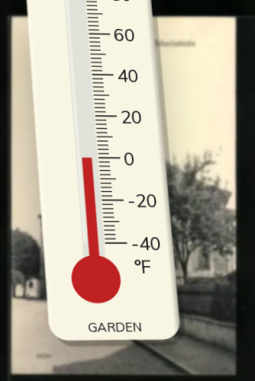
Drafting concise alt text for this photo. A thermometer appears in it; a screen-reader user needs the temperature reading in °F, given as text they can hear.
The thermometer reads 0 °F
